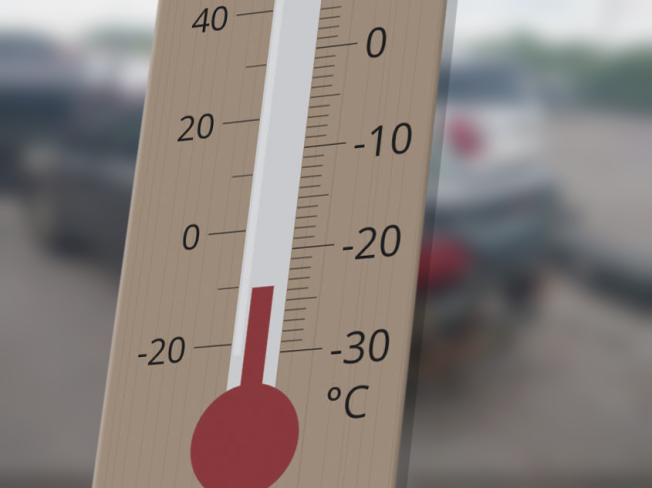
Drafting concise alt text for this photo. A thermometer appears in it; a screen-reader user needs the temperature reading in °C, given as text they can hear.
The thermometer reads -23.5 °C
